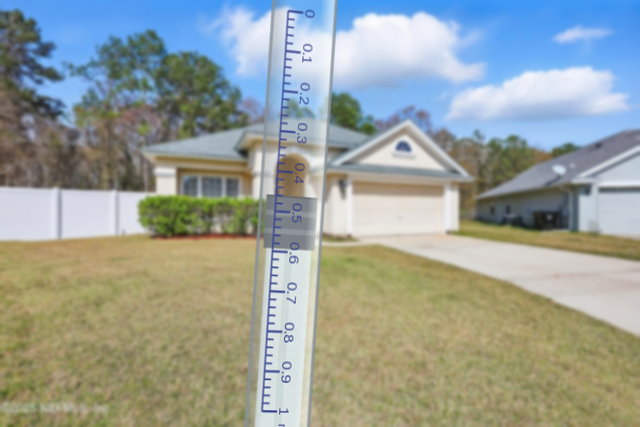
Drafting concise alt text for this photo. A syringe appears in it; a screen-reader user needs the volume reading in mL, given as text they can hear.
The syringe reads 0.46 mL
